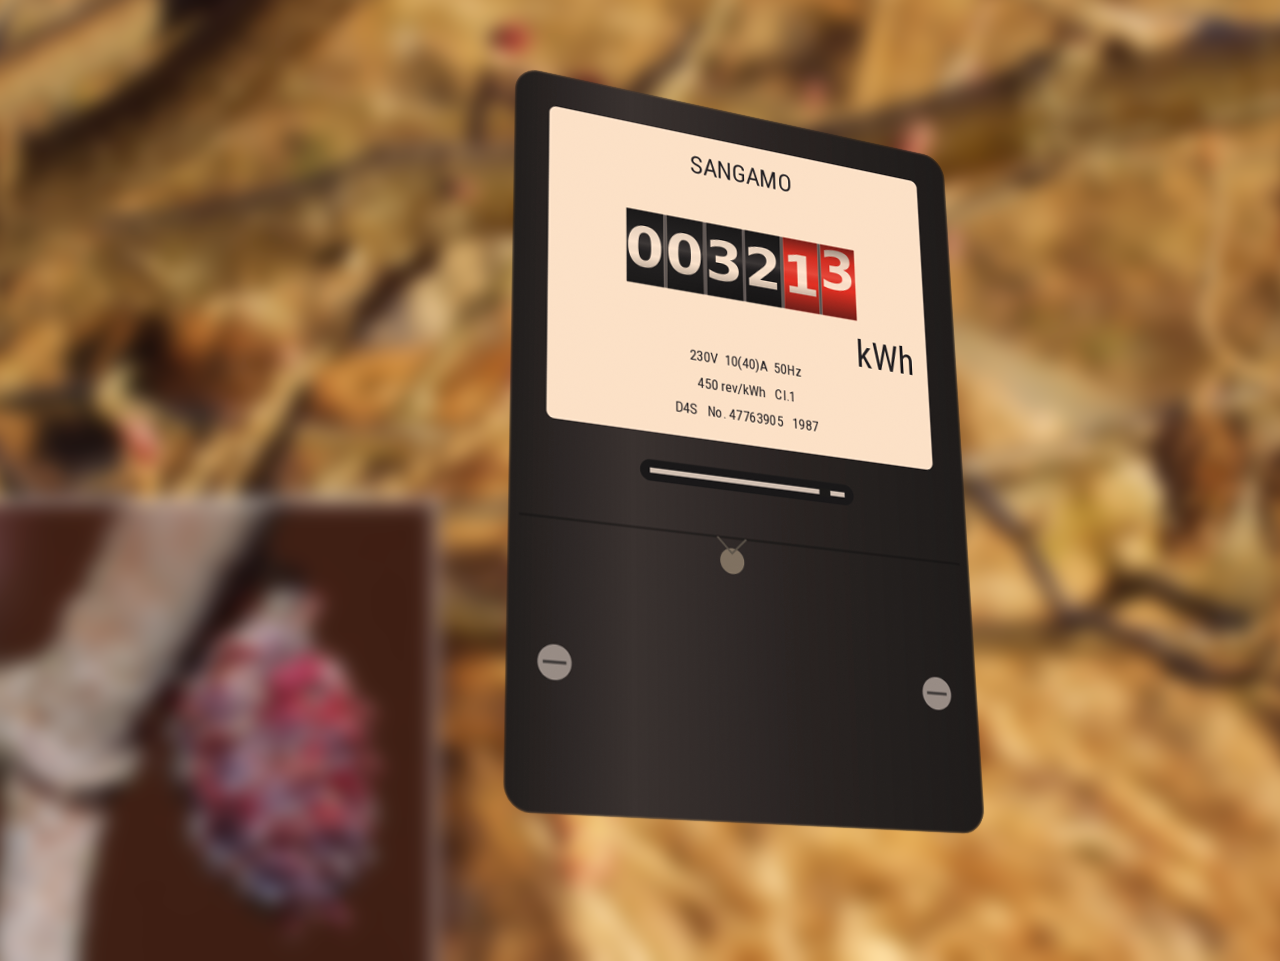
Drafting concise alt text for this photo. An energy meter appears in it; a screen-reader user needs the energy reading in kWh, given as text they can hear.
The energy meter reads 32.13 kWh
